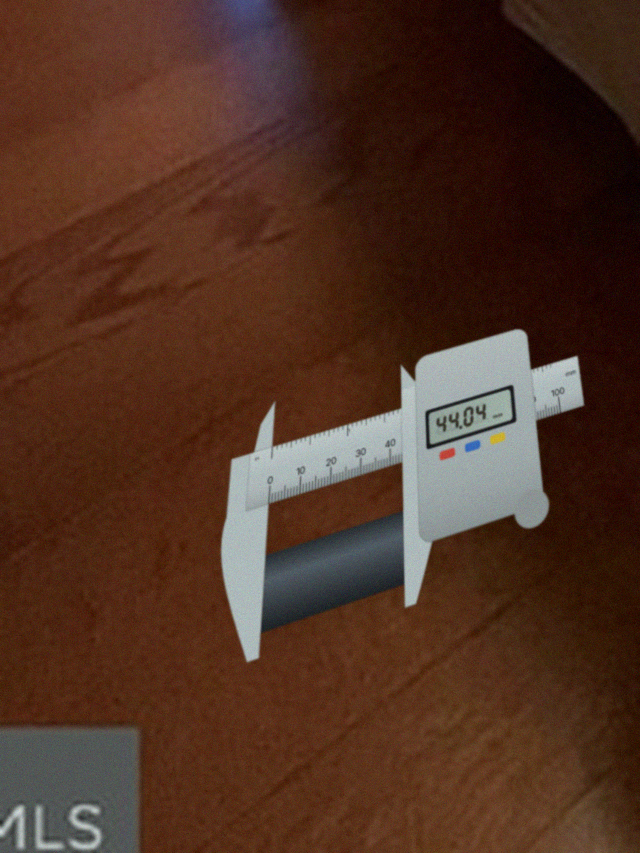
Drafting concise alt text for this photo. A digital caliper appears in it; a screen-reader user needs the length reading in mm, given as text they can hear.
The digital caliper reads 44.04 mm
